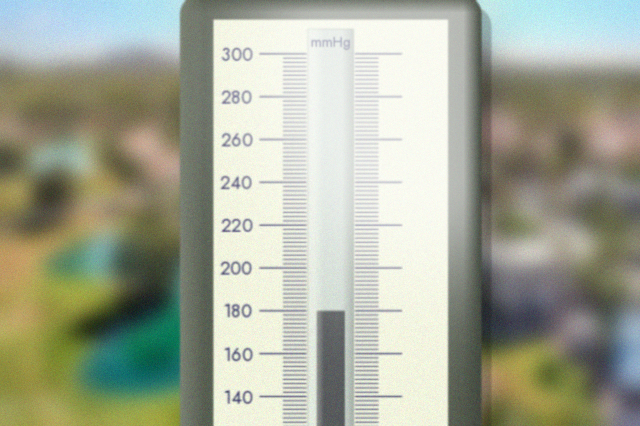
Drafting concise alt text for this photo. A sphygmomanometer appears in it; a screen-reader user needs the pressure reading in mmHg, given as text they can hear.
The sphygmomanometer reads 180 mmHg
